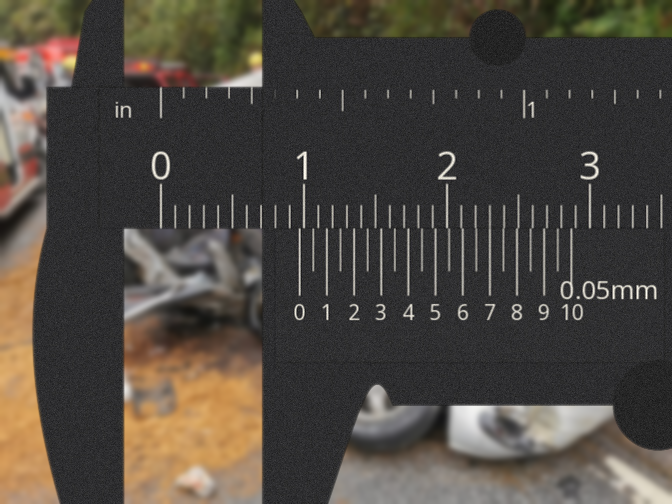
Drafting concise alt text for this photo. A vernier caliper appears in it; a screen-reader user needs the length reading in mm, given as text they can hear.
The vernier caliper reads 9.7 mm
